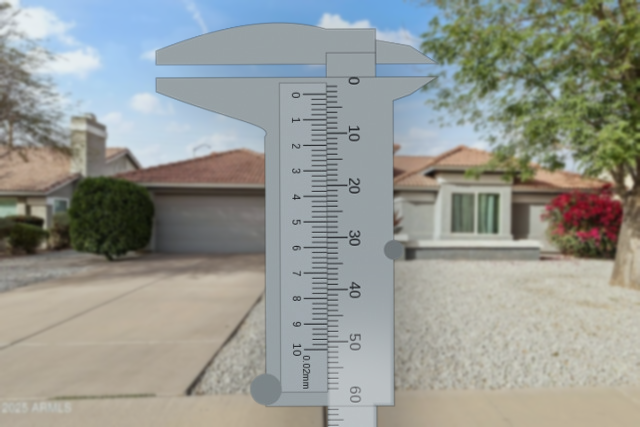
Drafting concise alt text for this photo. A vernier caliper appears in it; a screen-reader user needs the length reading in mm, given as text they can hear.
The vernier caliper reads 2.5 mm
